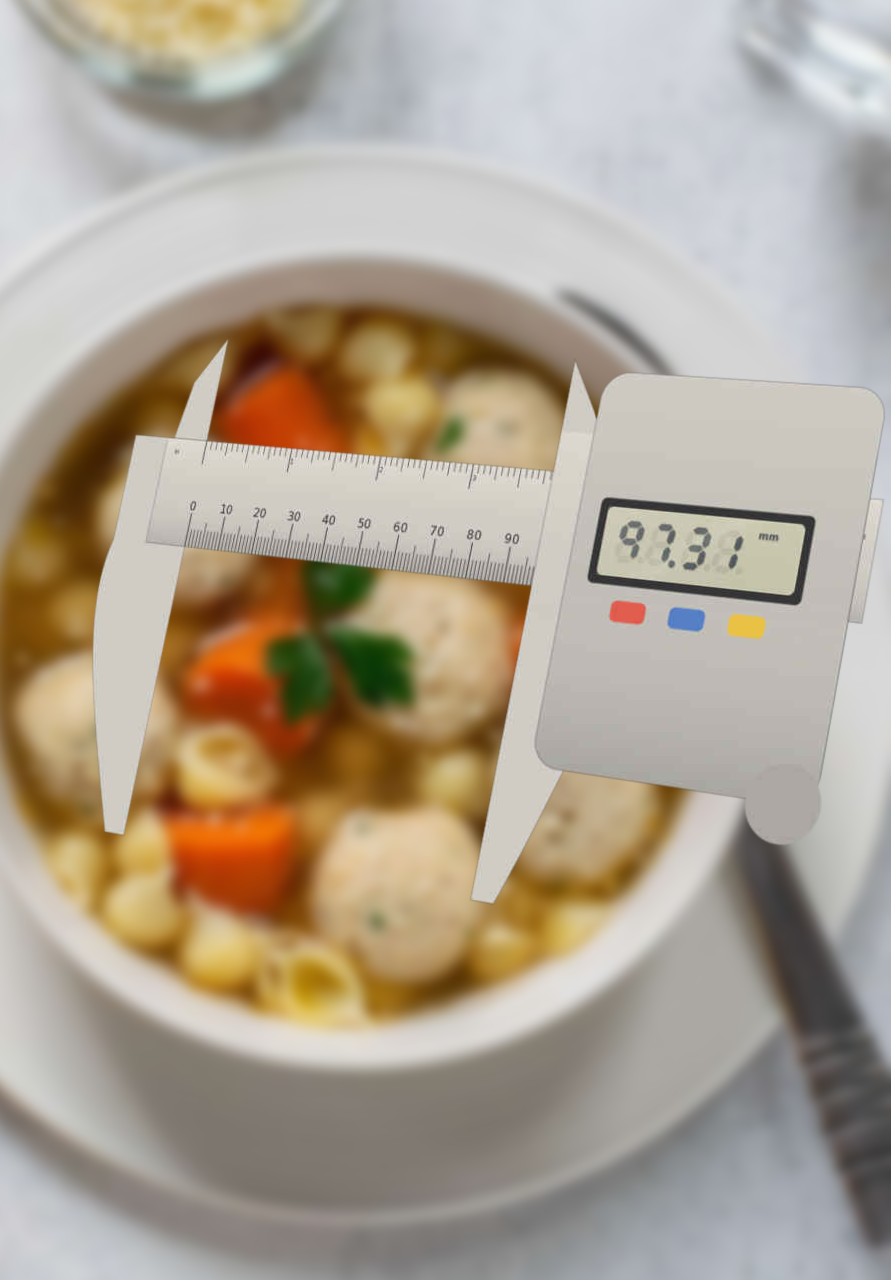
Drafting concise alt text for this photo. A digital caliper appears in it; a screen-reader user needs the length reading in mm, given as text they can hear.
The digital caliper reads 97.31 mm
